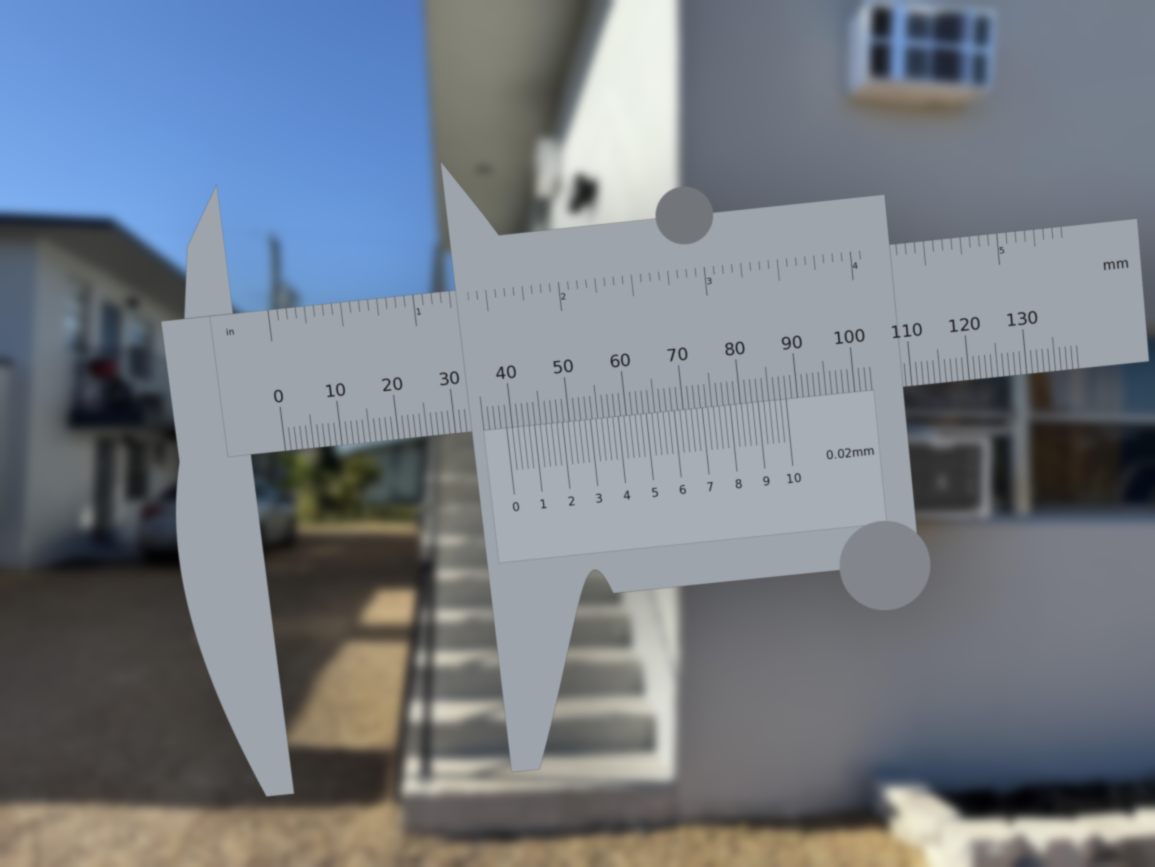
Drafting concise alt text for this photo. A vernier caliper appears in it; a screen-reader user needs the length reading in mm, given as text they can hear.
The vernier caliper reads 39.0 mm
